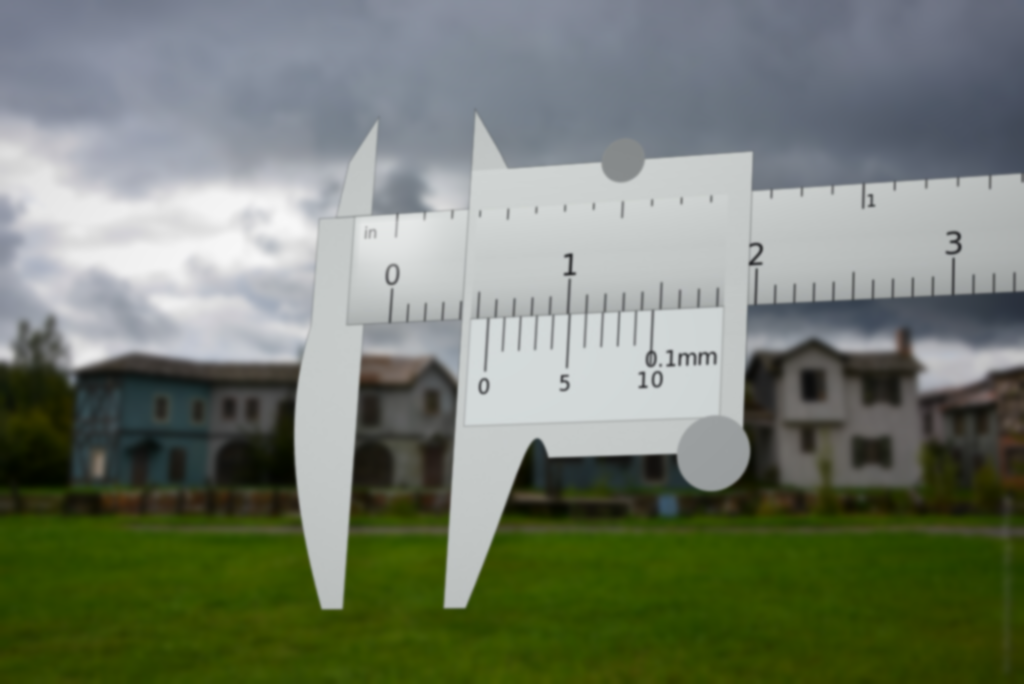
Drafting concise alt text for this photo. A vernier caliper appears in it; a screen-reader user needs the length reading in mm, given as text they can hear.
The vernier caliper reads 5.6 mm
